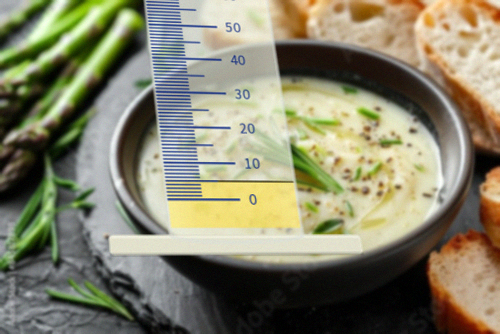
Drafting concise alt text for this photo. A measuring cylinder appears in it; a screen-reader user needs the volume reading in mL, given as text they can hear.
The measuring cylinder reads 5 mL
